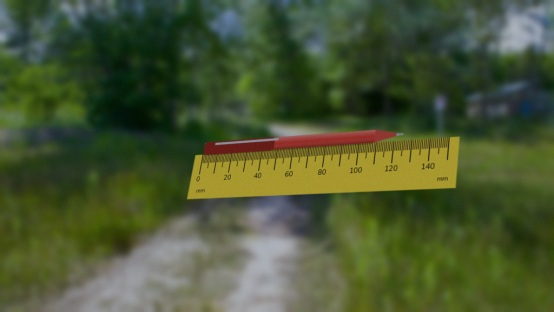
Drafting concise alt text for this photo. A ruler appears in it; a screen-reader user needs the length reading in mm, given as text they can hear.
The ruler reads 125 mm
